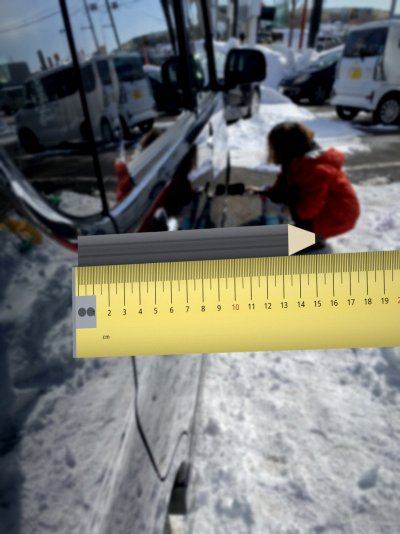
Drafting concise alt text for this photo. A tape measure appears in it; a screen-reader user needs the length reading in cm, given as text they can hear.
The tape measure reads 15.5 cm
